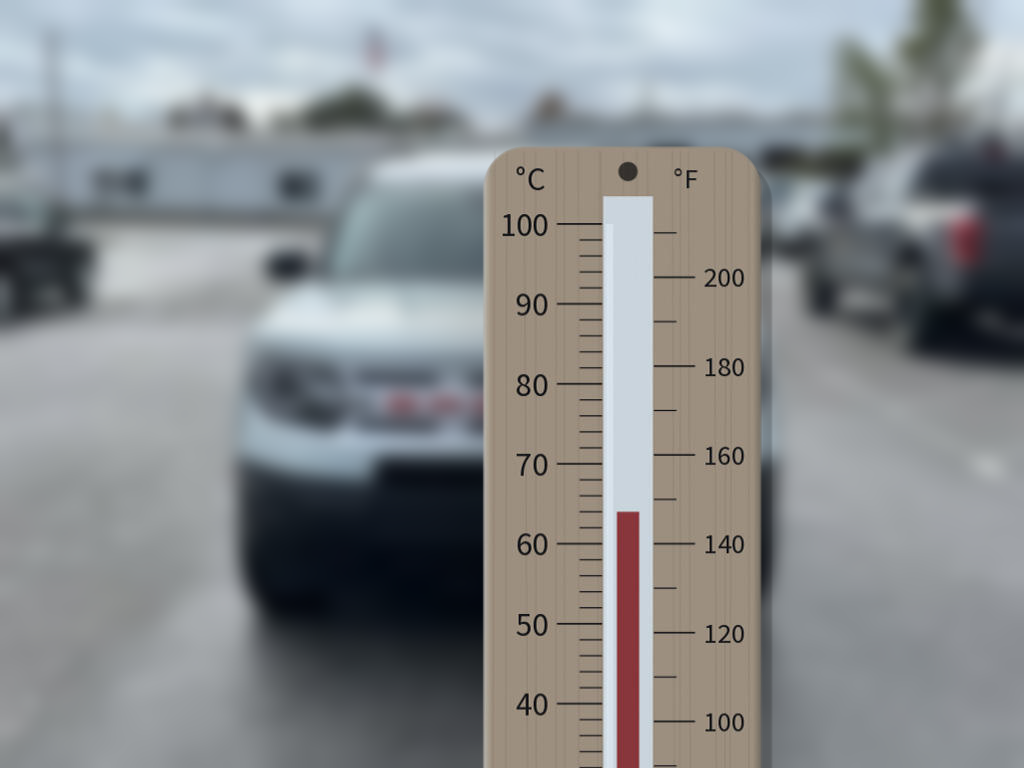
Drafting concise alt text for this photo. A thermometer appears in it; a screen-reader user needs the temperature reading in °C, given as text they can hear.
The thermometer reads 64 °C
